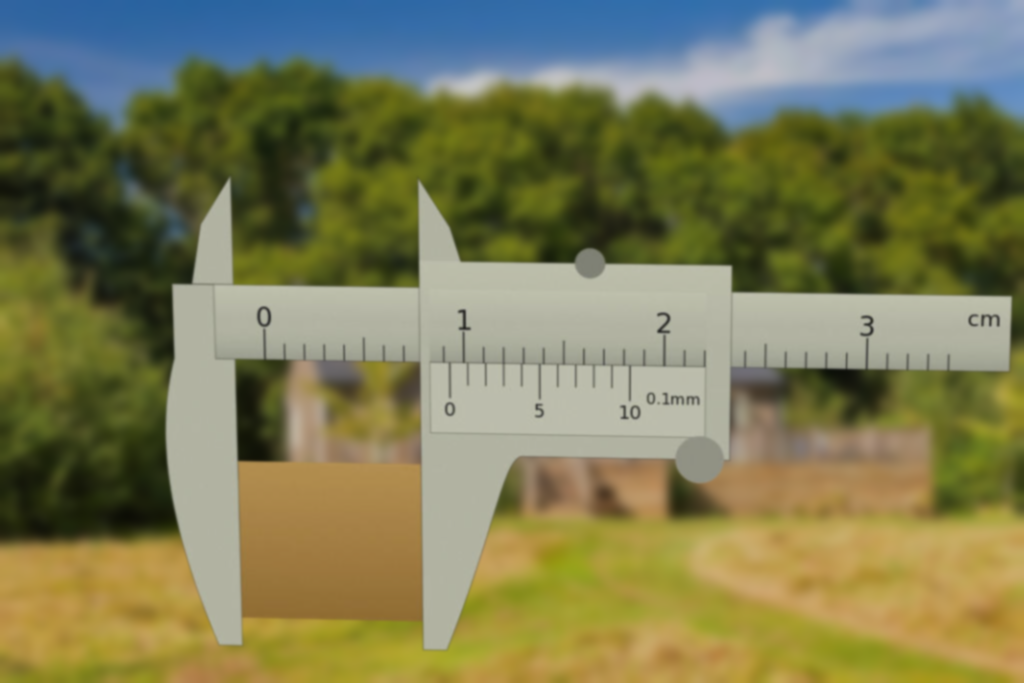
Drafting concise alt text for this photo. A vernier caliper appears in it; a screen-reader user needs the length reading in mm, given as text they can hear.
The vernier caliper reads 9.3 mm
